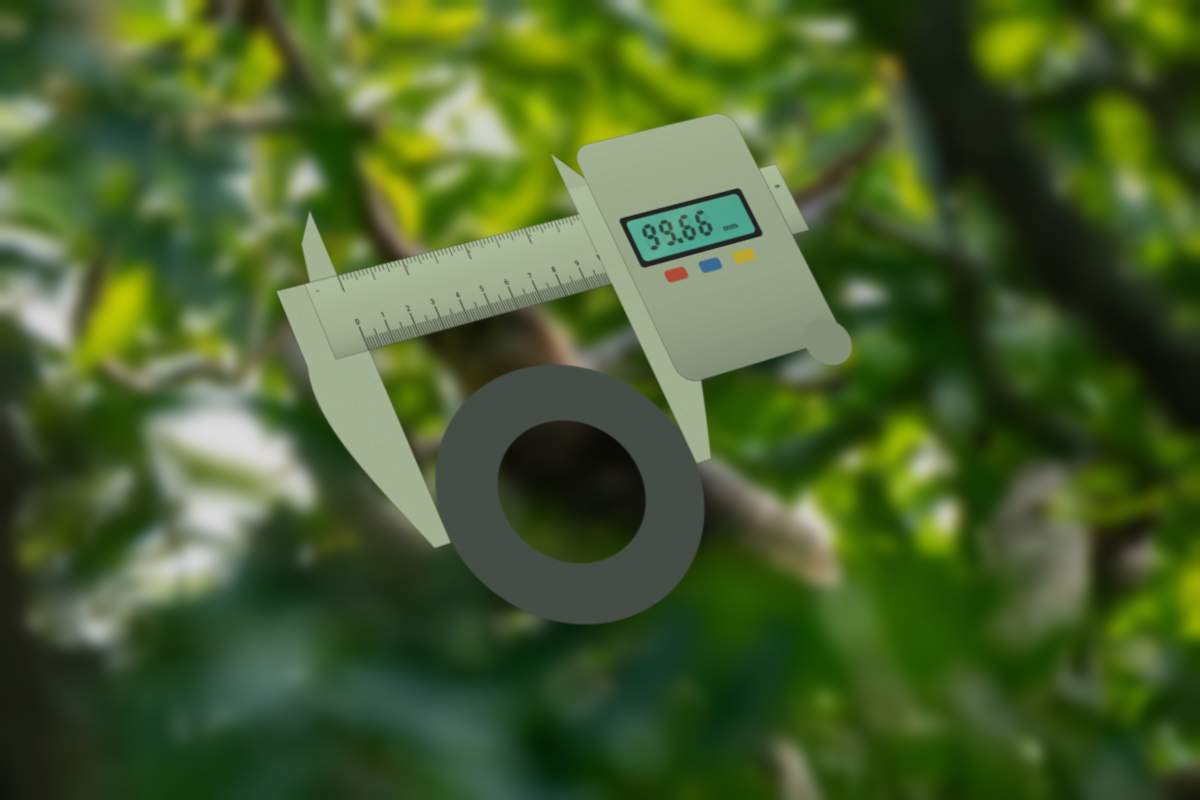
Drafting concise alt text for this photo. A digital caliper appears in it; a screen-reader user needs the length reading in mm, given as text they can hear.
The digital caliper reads 99.66 mm
